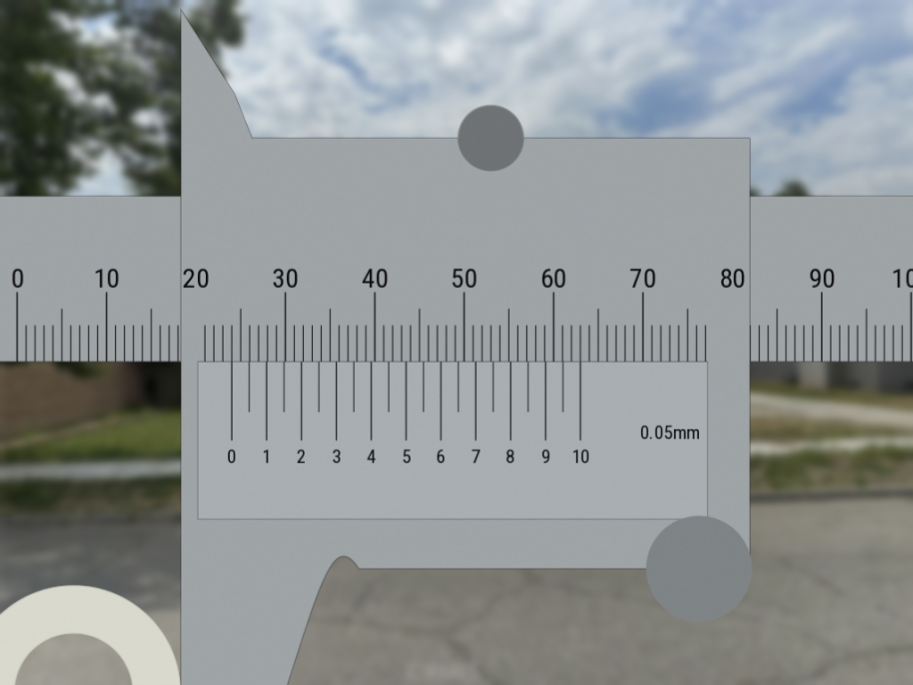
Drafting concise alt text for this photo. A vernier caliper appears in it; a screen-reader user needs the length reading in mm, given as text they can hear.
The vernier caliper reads 24.0 mm
